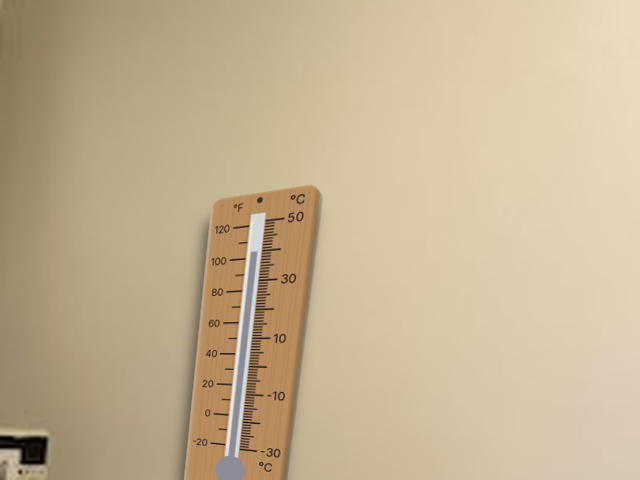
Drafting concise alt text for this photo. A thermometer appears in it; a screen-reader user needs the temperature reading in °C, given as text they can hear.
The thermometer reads 40 °C
